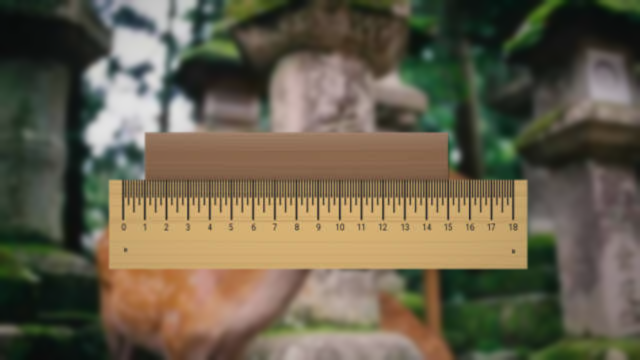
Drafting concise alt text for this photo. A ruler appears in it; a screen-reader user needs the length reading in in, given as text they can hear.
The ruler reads 14 in
